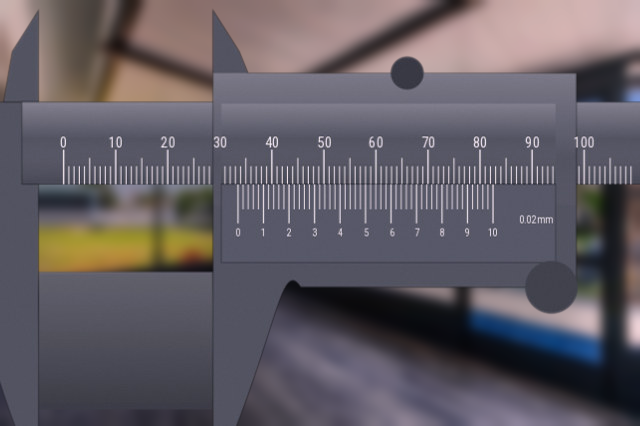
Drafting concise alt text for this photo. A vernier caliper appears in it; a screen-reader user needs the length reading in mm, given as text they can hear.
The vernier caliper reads 33.5 mm
